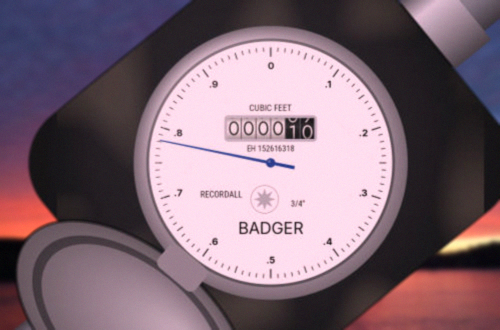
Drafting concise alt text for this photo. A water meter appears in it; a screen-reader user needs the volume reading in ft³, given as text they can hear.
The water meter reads 9.78 ft³
